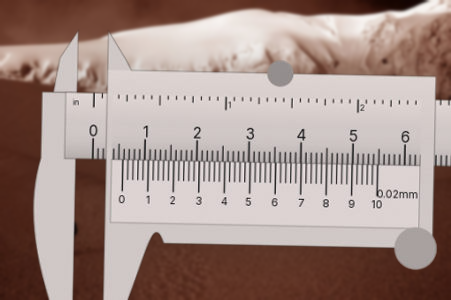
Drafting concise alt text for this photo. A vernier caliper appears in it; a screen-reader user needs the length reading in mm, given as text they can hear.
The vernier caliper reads 5.8 mm
